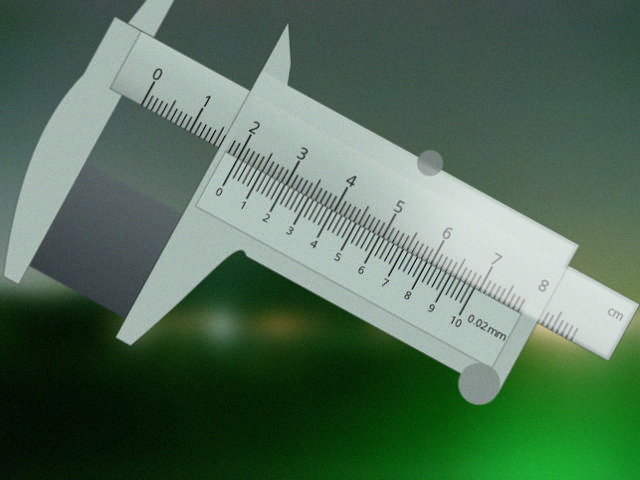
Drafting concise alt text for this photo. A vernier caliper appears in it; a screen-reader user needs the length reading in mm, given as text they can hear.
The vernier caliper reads 20.0 mm
